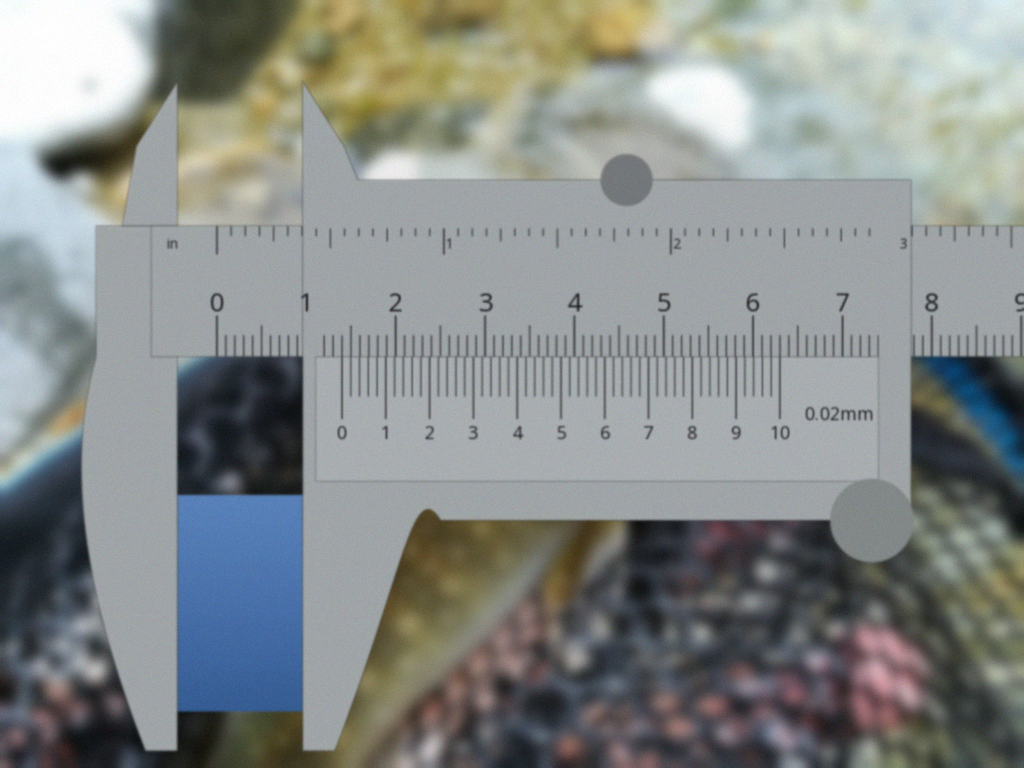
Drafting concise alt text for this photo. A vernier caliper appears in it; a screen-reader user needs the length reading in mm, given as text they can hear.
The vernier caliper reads 14.0 mm
